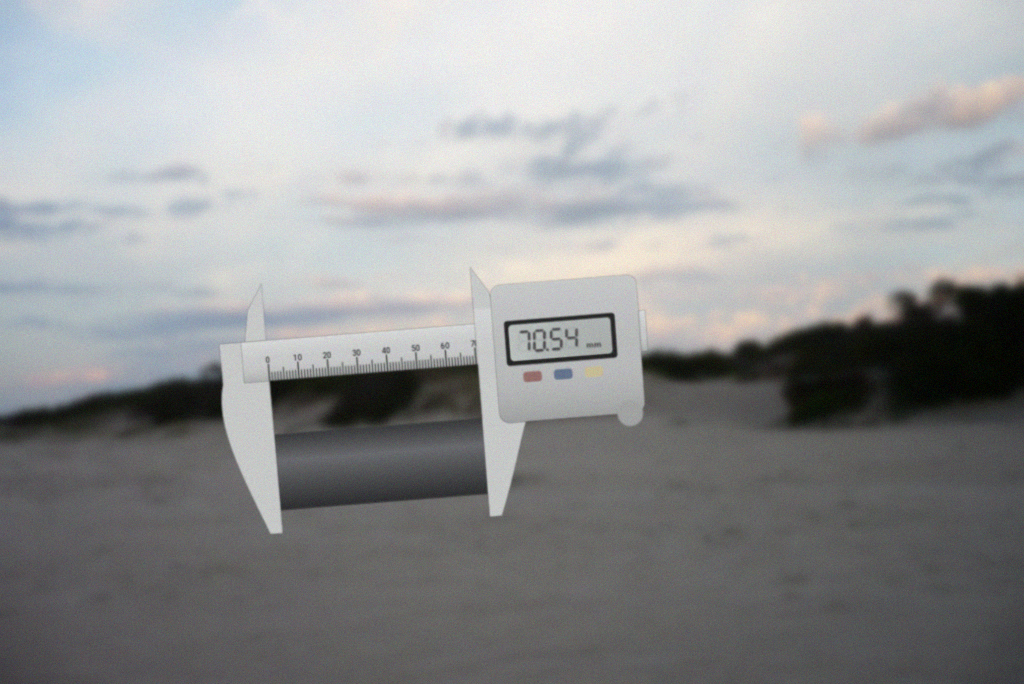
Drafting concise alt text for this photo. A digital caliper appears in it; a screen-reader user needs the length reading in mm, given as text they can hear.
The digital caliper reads 70.54 mm
